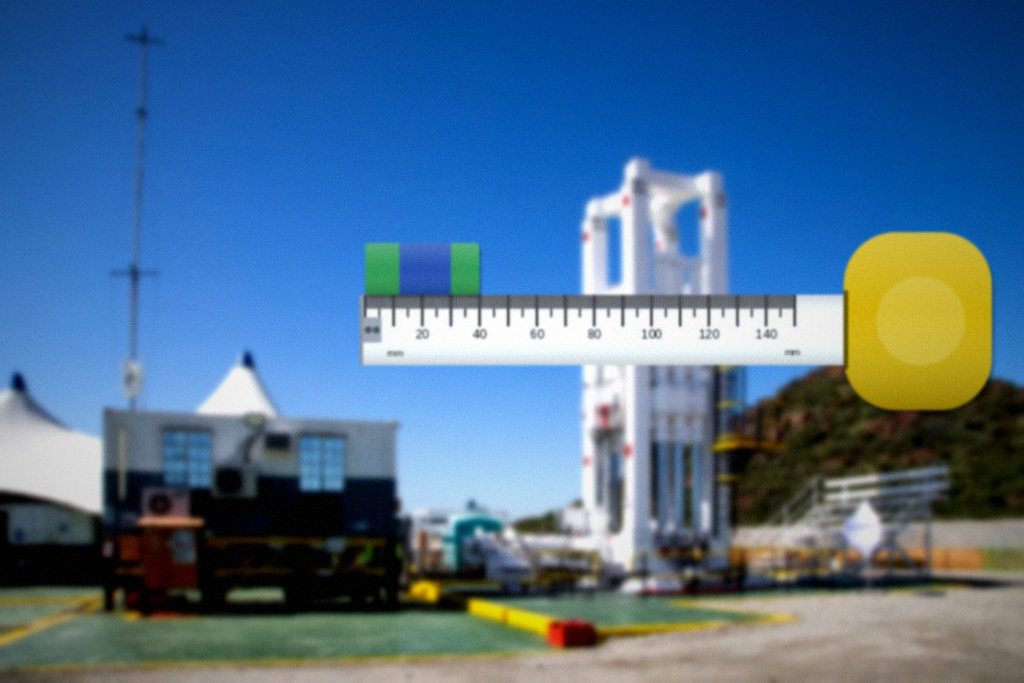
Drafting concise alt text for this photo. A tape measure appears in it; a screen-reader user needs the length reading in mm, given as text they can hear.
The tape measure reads 40 mm
